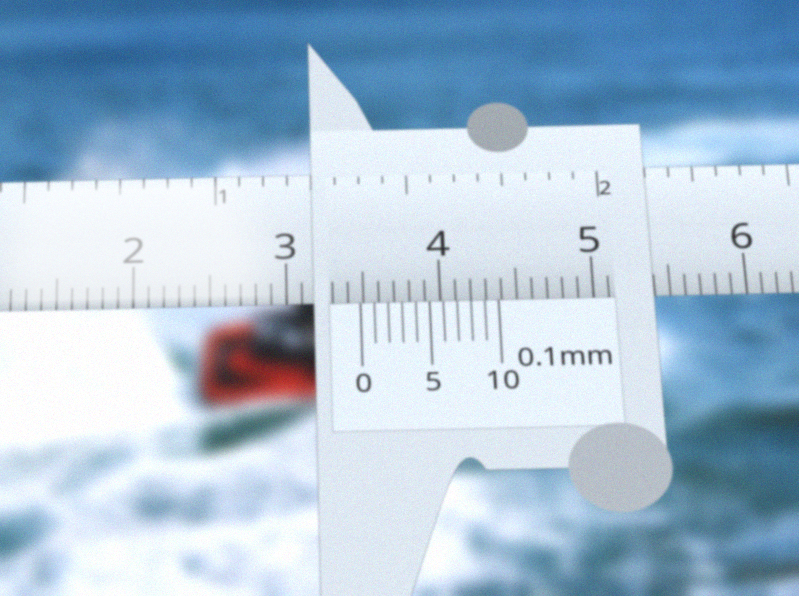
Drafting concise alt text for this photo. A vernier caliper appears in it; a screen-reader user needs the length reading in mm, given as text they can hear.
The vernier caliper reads 34.8 mm
